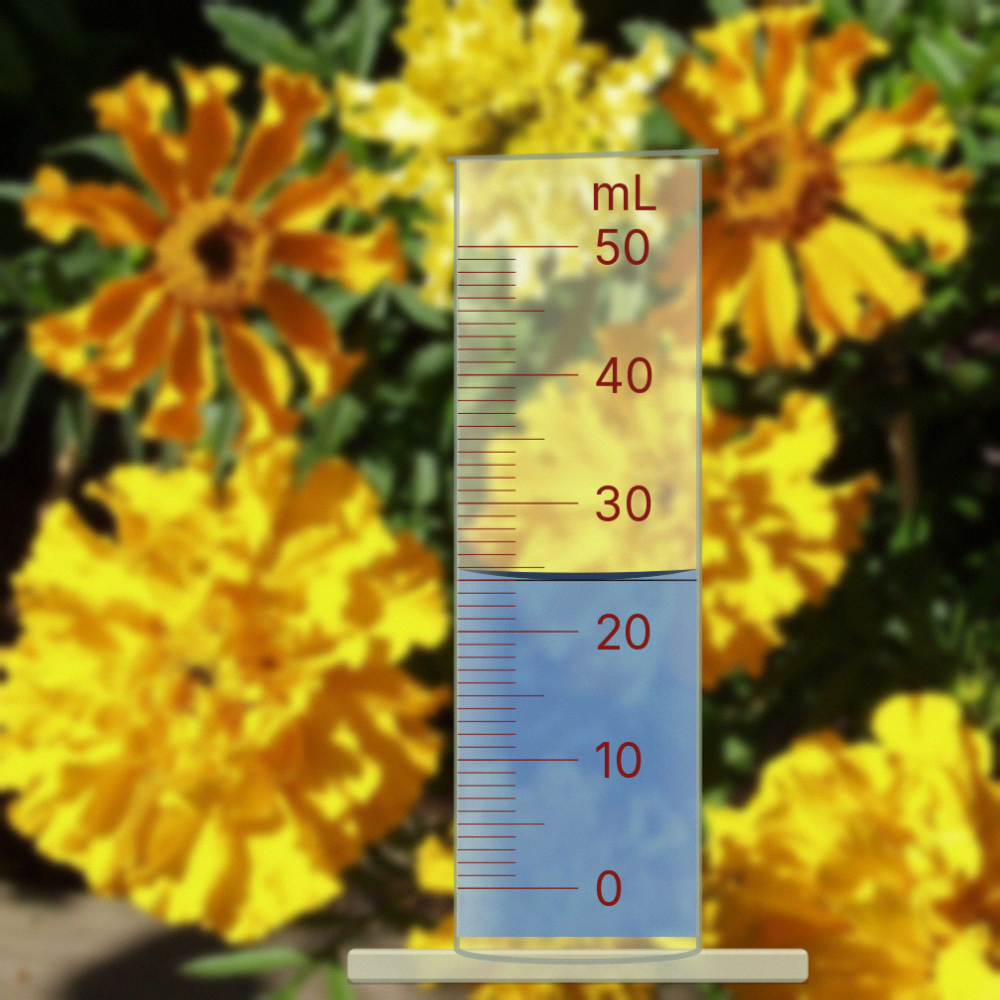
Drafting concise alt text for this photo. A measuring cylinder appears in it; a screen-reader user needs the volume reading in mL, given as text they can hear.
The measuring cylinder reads 24 mL
